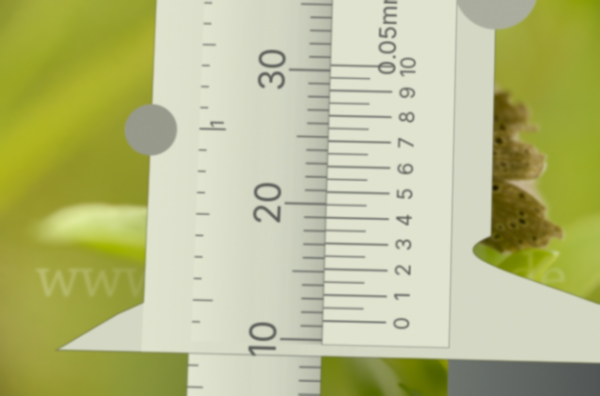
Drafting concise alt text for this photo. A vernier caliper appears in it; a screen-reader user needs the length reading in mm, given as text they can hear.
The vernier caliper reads 11.4 mm
